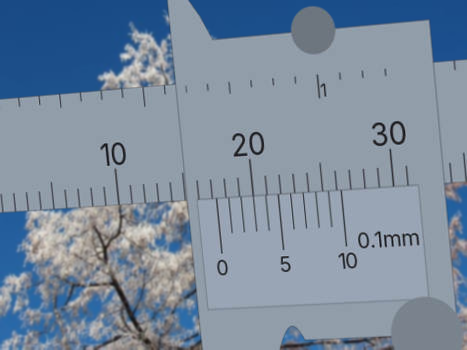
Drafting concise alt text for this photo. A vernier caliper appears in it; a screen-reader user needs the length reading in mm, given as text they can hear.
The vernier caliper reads 17.3 mm
